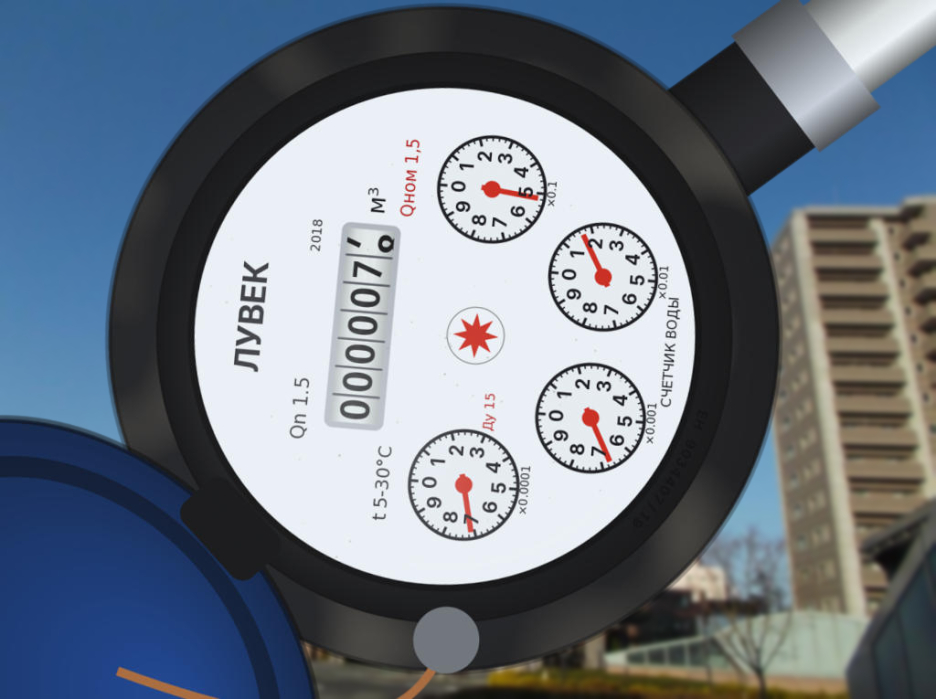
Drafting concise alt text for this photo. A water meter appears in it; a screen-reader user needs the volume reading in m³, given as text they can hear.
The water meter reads 77.5167 m³
